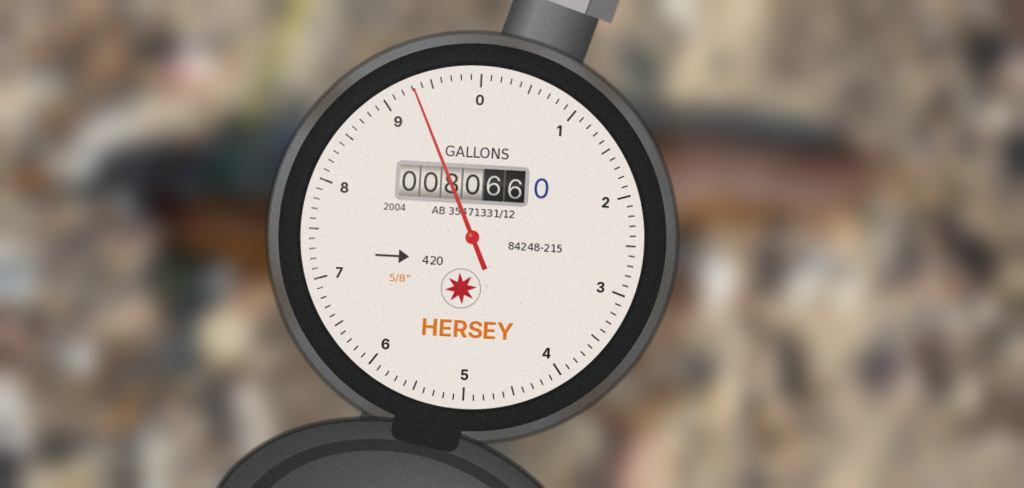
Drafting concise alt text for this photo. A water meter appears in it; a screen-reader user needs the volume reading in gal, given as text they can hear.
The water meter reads 80659.3 gal
